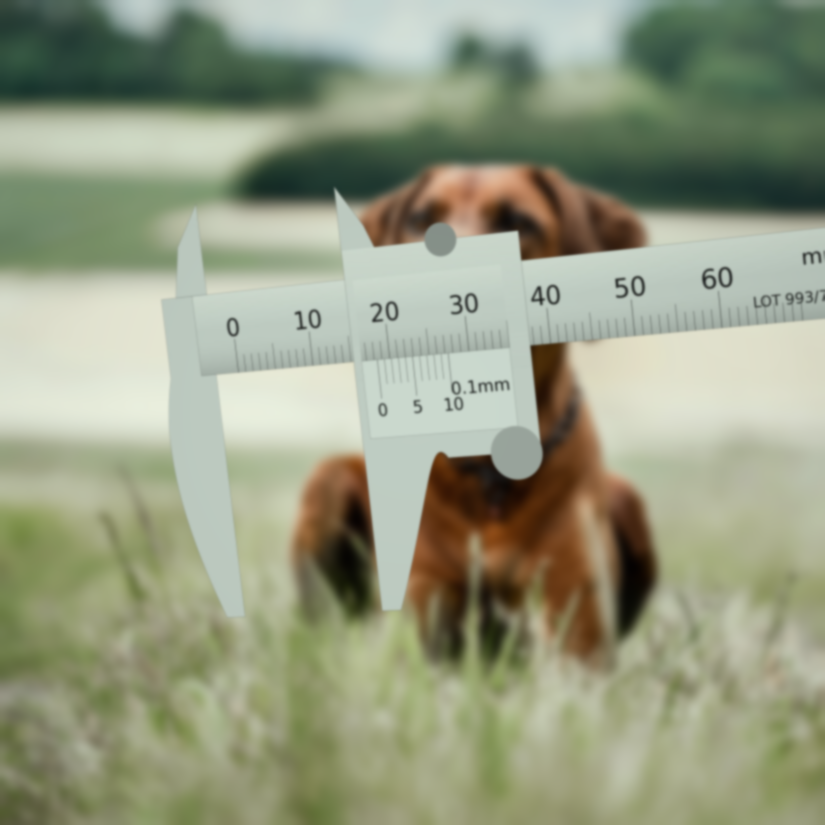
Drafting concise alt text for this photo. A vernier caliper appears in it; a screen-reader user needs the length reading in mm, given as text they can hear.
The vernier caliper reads 18.4 mm
